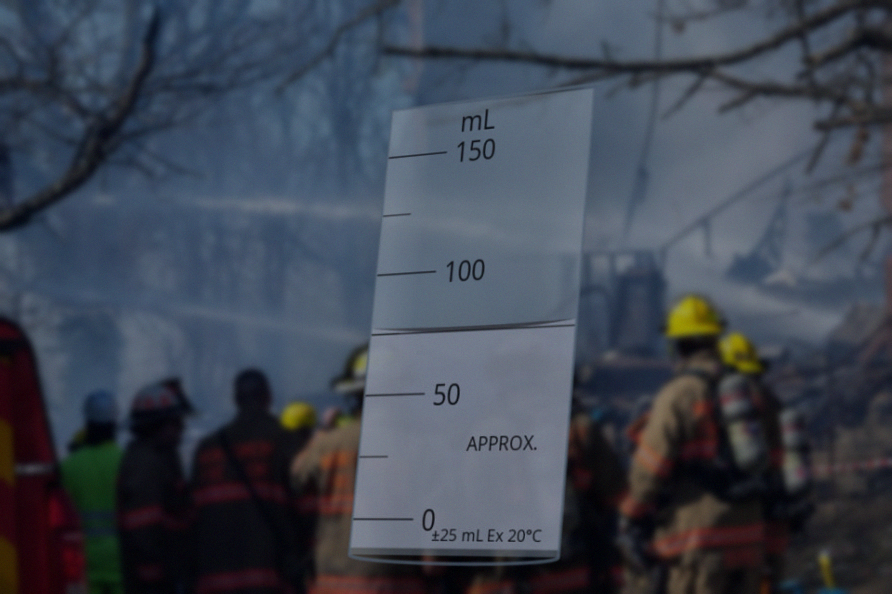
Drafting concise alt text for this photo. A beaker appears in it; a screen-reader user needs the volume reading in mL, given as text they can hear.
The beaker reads 75 mL
